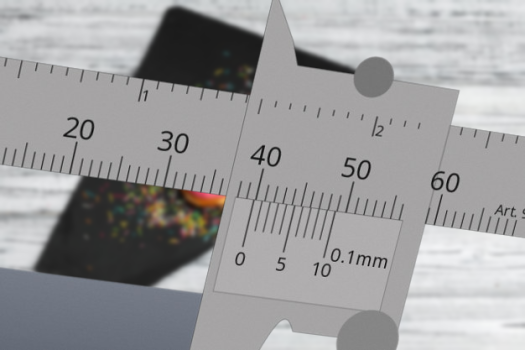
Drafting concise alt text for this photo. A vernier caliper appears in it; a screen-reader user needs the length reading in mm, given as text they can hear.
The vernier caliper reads 39.8 mm
